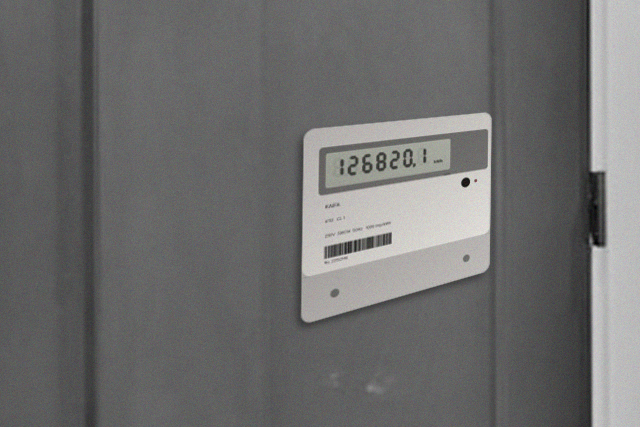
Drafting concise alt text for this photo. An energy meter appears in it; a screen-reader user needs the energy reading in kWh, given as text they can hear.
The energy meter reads 126820.1 kWh
